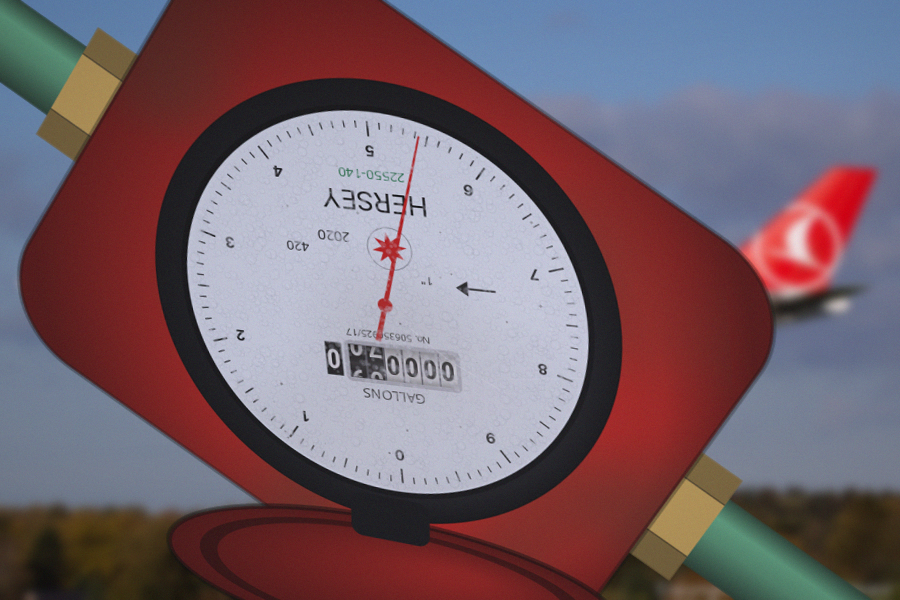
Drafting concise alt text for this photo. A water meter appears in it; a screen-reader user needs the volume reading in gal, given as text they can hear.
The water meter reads 695.4 gal
